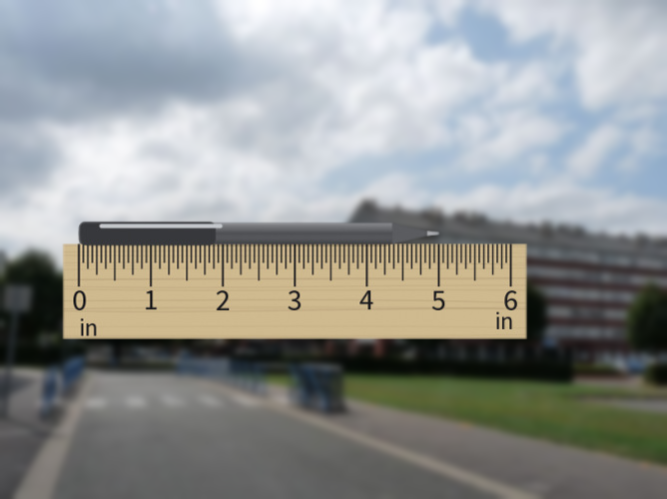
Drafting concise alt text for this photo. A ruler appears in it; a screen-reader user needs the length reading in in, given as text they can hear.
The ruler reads 5 in
